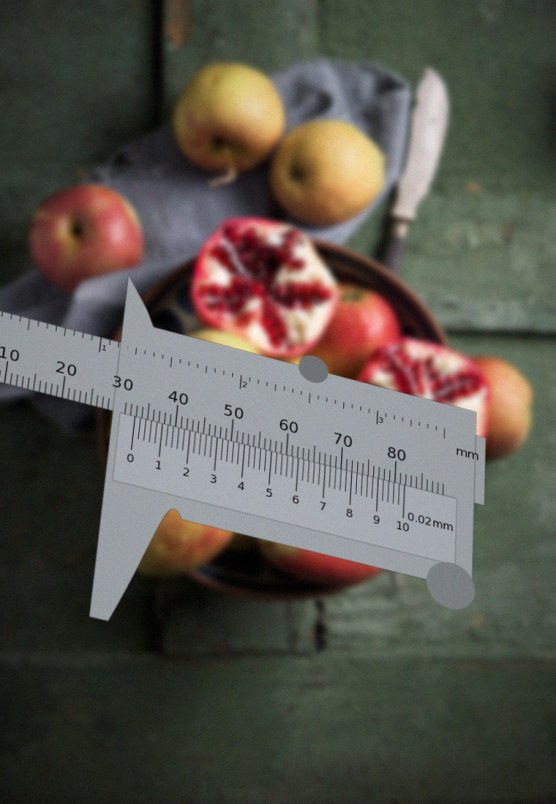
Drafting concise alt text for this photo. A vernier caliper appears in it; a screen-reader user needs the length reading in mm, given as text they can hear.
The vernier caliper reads 32.8 mm
